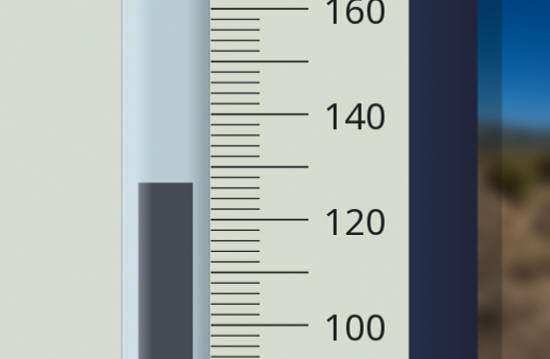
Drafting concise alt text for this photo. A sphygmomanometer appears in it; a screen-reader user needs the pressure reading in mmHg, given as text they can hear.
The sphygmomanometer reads 127 mmHg
